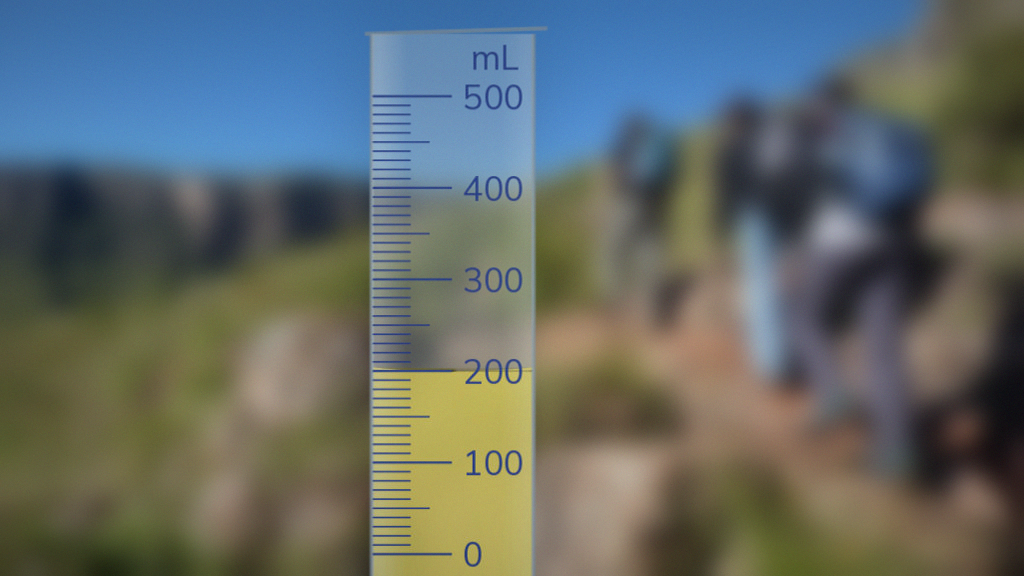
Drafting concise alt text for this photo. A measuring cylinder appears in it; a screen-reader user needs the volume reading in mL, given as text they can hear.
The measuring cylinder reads 200 mL
